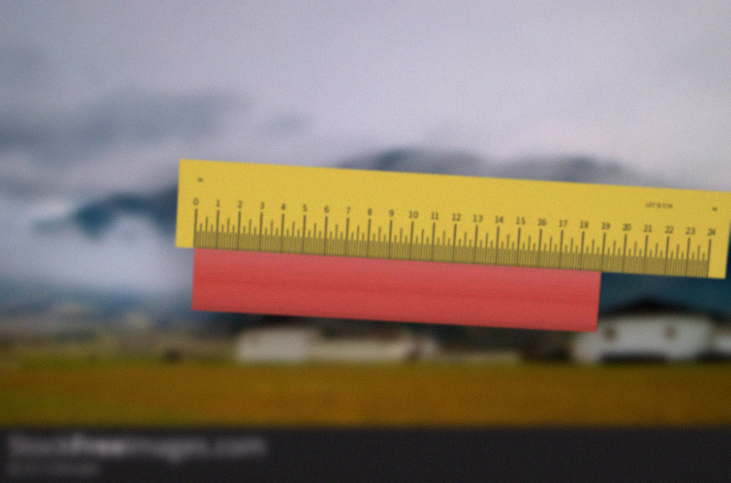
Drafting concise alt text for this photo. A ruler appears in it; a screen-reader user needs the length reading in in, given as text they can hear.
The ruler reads 19 in
